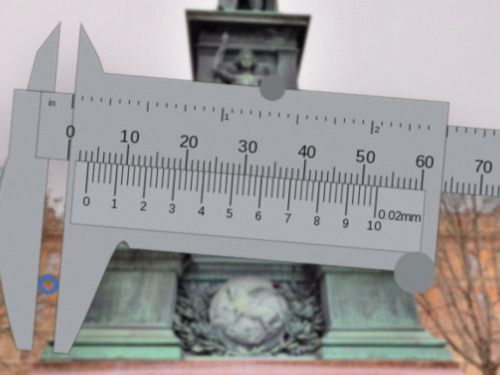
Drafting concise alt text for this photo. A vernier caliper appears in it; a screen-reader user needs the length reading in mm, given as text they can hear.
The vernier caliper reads 3.5 mm
